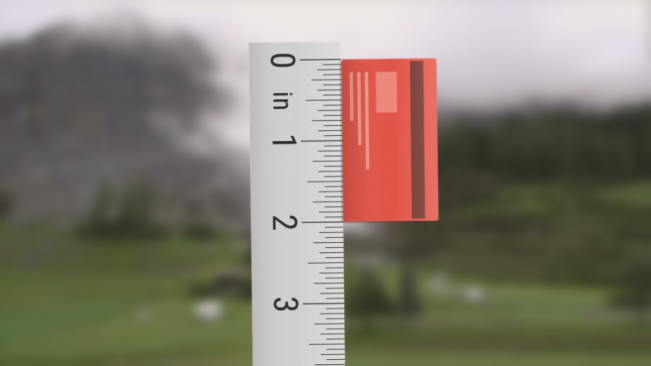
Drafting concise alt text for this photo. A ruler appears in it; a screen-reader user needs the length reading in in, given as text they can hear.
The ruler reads 2 in
